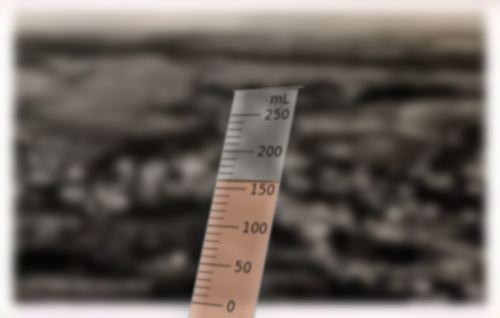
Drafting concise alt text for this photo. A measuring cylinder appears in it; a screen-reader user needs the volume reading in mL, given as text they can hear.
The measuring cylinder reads 160 mL
